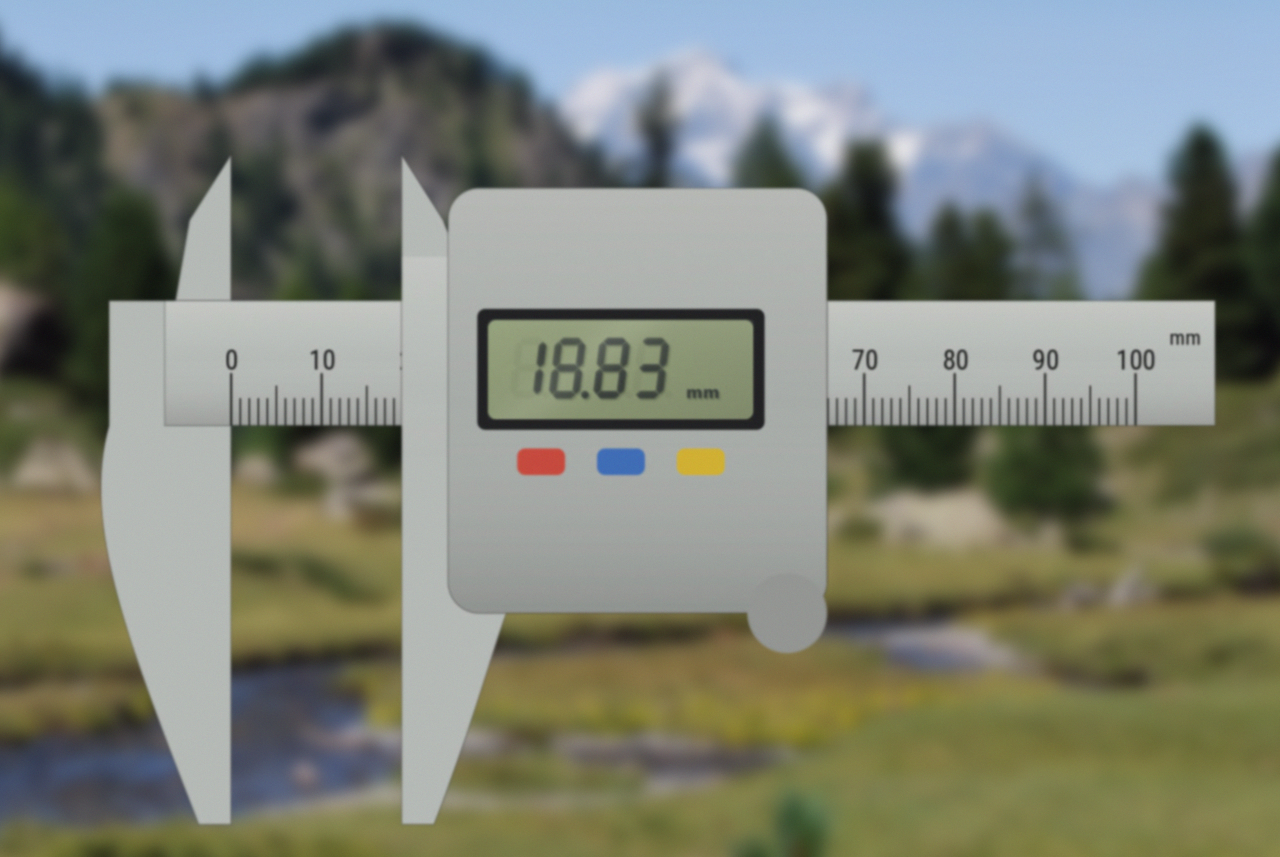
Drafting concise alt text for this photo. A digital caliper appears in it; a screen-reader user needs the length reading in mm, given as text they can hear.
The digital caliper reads 18.83 mm
